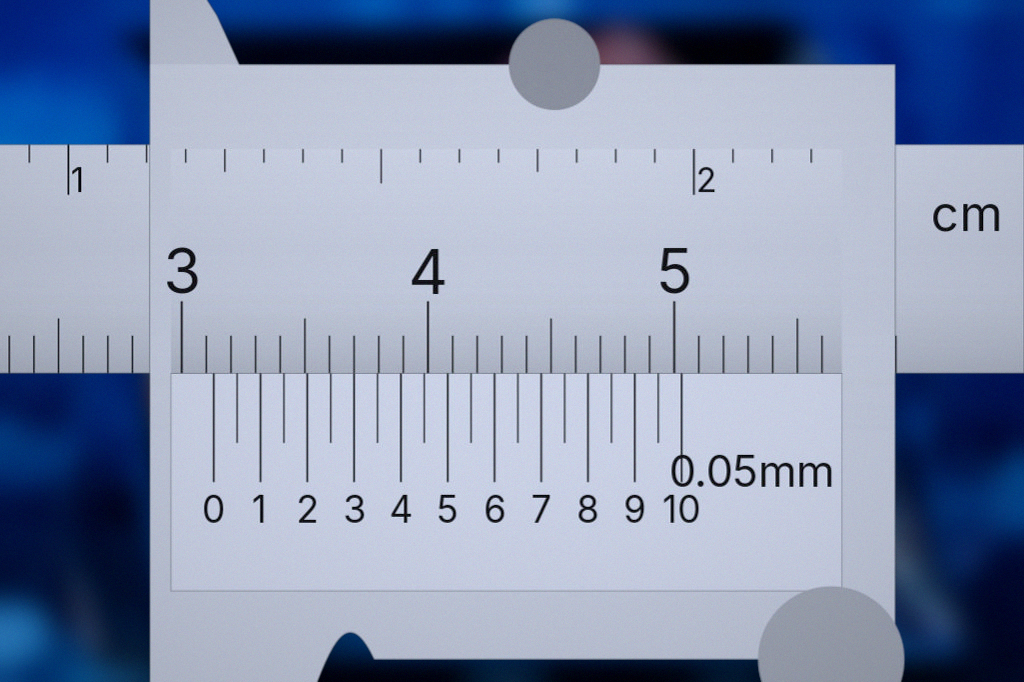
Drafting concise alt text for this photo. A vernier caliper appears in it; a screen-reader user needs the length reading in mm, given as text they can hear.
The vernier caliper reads 31.30 mm
